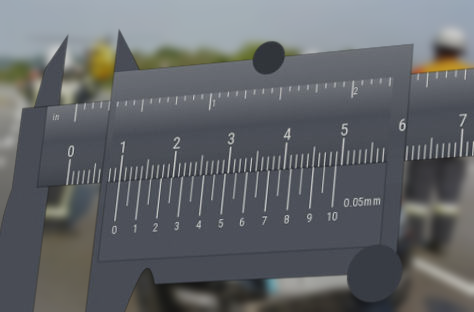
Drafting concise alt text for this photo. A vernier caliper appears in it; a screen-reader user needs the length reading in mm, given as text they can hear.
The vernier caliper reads 10.0 mm
